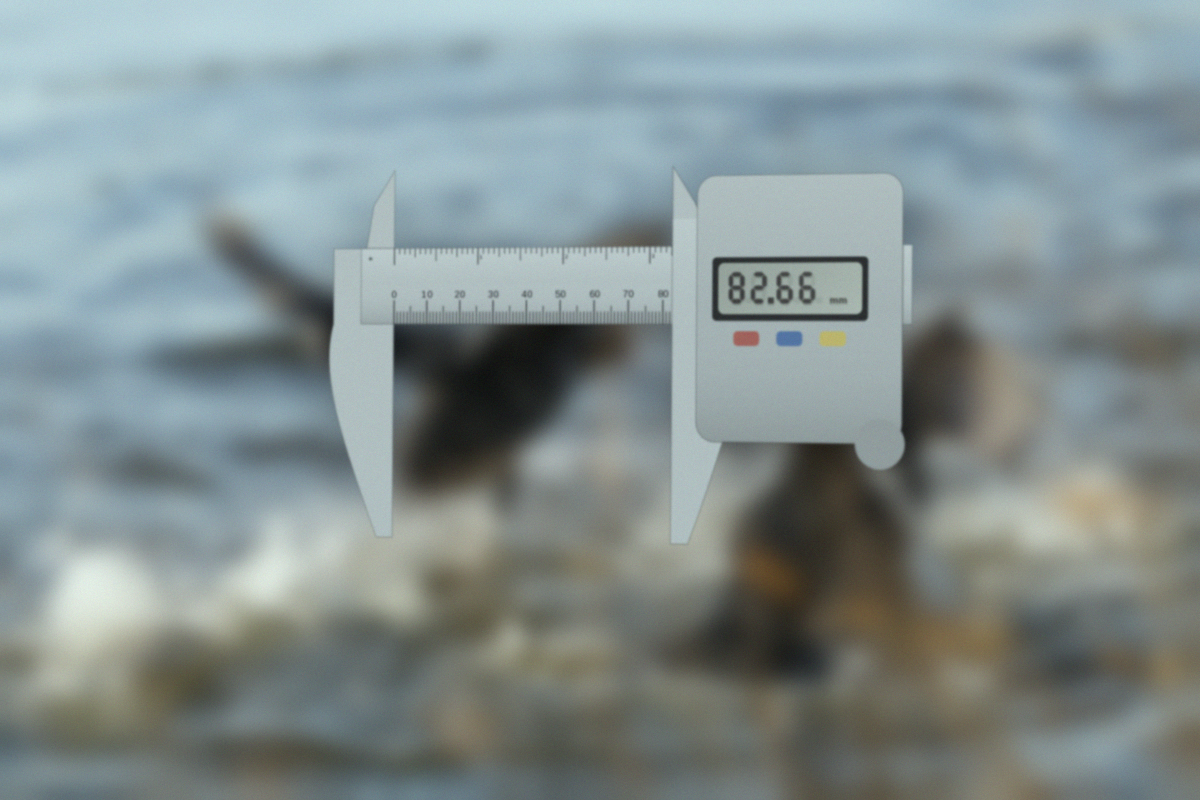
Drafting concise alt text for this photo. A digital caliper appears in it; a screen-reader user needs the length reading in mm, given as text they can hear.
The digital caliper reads 82.66 mm
